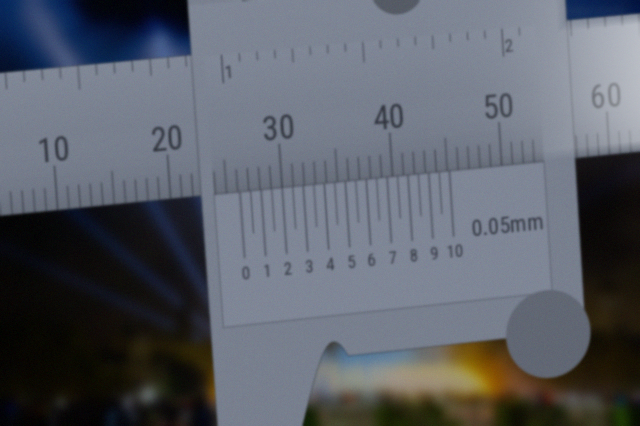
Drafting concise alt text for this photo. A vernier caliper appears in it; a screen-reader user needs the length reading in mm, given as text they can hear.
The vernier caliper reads 26.2 mm
